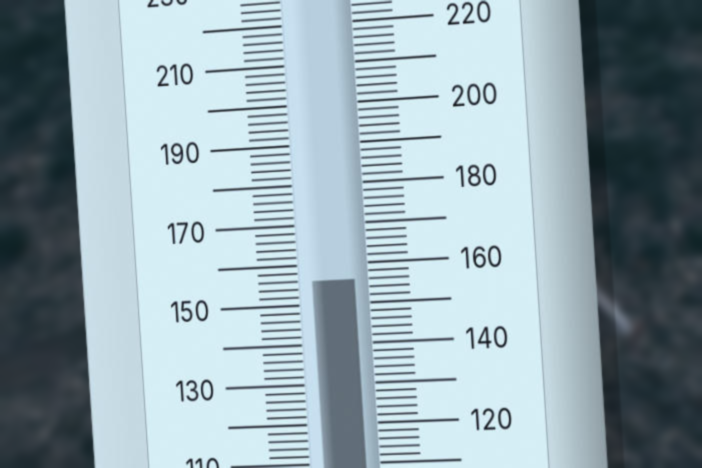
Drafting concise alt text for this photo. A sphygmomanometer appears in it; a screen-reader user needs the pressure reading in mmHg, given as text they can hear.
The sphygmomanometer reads 156 mmHg
